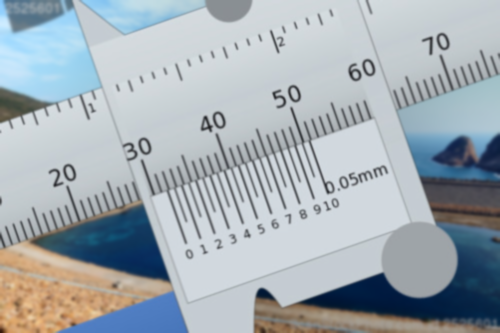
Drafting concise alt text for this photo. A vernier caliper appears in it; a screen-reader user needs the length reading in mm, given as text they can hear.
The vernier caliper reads 31.8 mm
